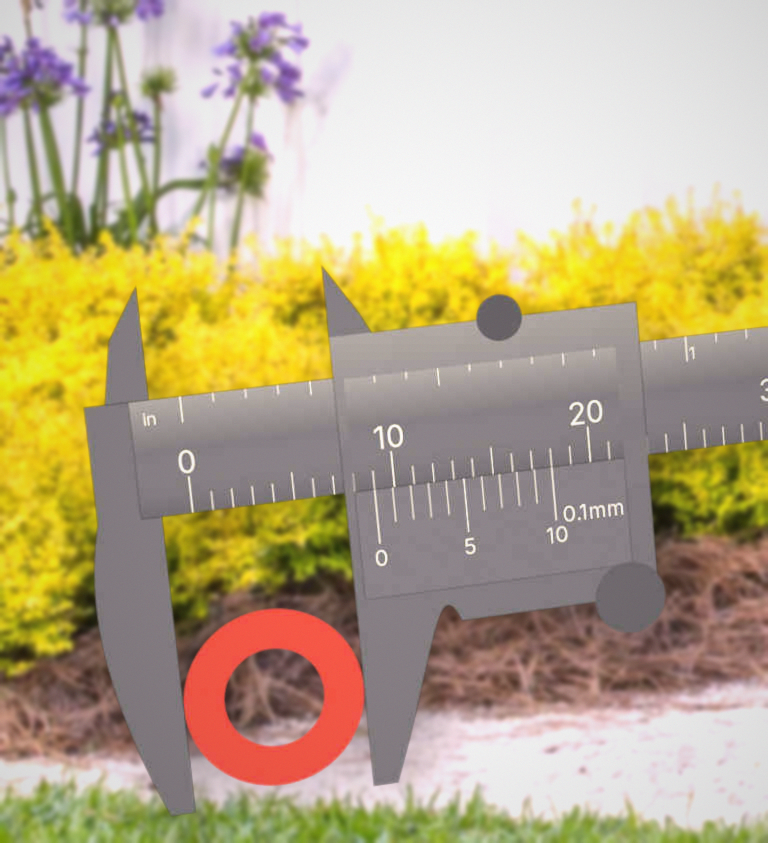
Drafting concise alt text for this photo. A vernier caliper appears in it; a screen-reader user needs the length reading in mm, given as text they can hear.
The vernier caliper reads 9.0 mm
